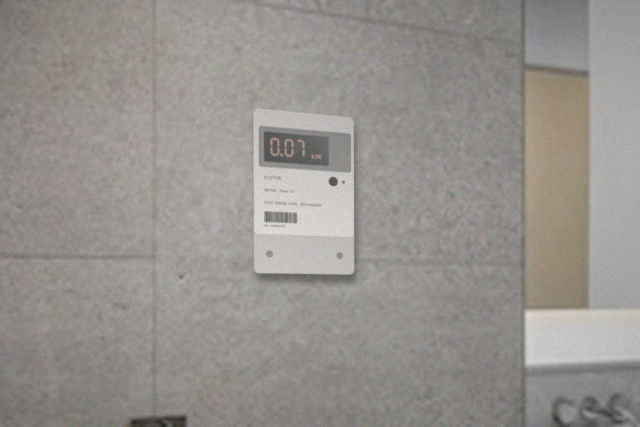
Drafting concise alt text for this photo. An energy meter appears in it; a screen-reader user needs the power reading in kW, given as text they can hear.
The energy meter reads 0.07 kW
